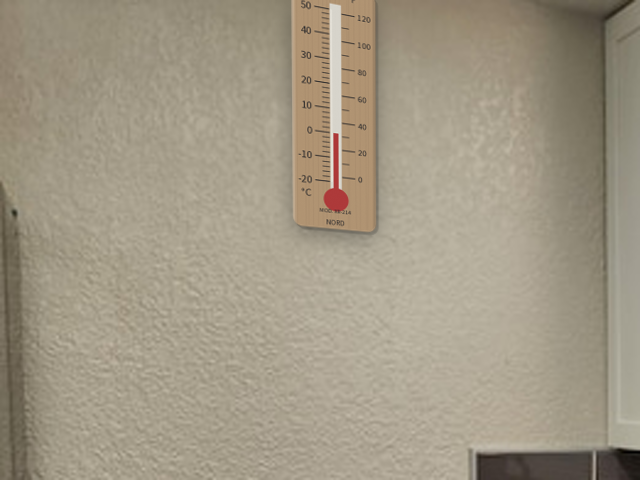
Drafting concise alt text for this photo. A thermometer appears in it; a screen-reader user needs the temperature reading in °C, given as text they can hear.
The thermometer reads 0 °C
